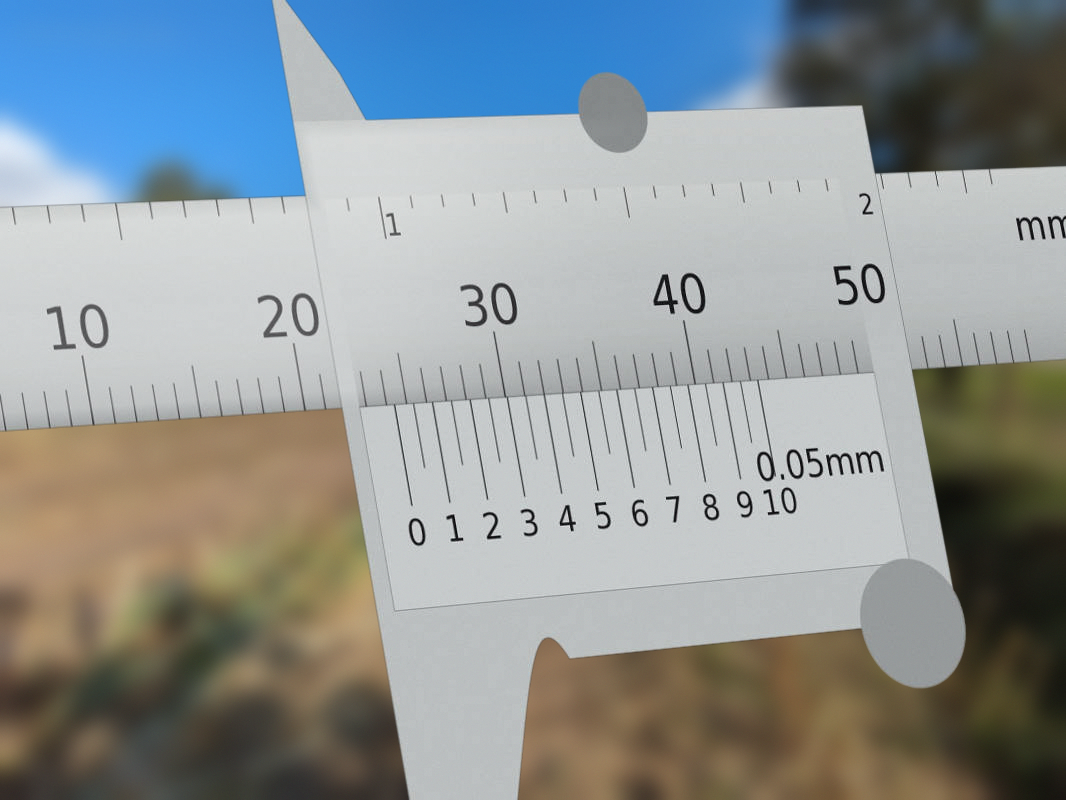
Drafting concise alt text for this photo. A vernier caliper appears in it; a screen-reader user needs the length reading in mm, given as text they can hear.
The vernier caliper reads 24.4 mm
